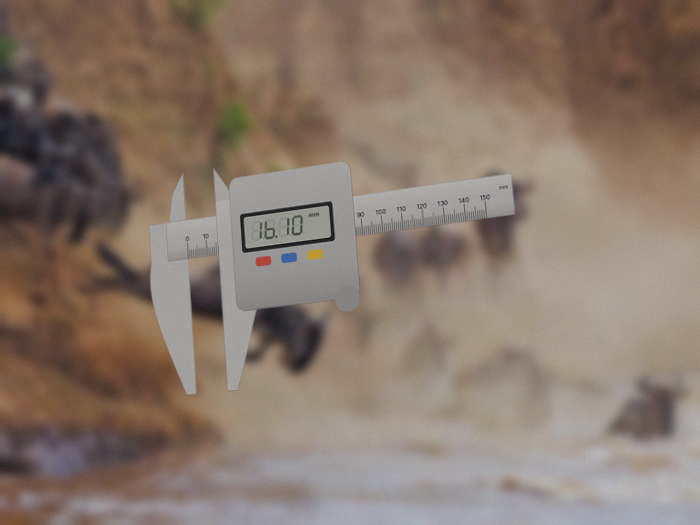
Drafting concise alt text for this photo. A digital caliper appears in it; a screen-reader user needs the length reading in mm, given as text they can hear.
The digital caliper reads 16.10 mm
